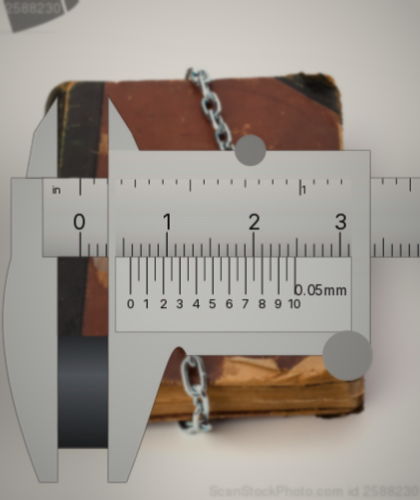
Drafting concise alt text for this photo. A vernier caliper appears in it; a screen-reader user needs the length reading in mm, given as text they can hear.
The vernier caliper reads 5.8 mm
